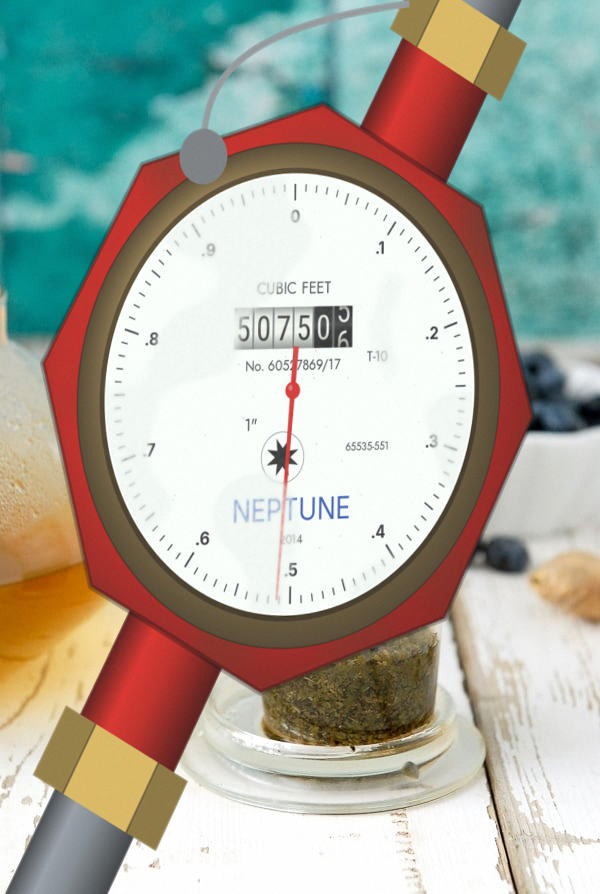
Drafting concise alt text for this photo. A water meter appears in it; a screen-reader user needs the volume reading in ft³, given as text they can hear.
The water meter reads 507505.51 ft³
